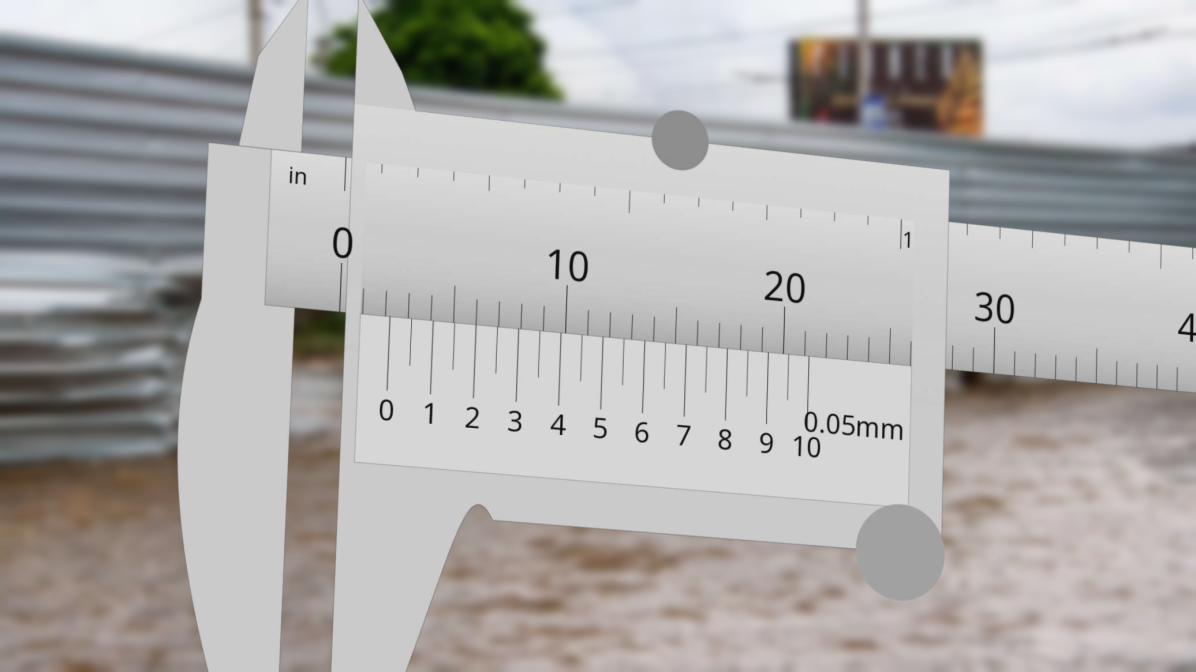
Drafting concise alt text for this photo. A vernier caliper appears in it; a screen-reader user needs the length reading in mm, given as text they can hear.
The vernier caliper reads 2.2 mm
